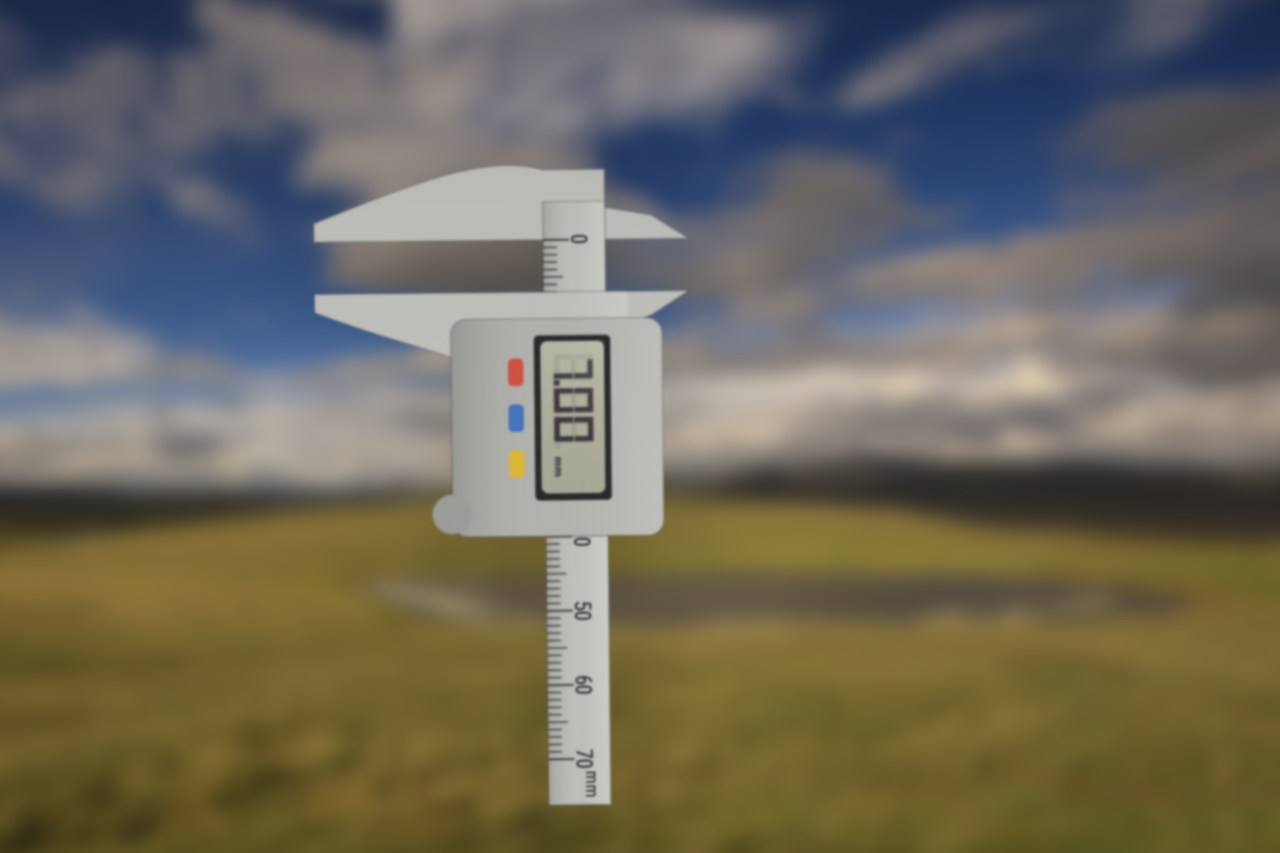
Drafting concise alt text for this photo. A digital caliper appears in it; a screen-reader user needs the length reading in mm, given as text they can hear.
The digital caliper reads 7.00 mm
